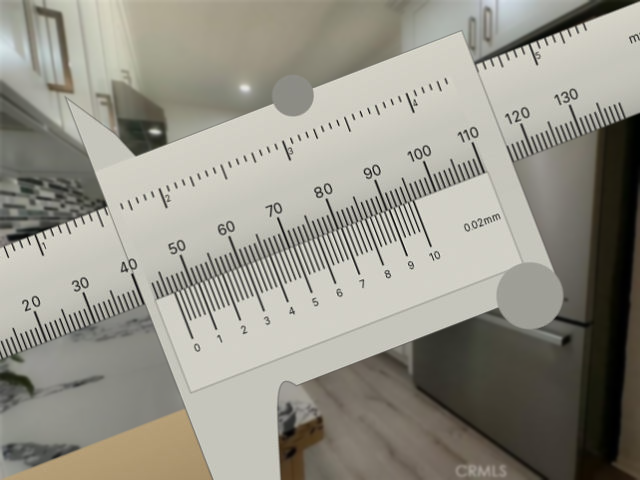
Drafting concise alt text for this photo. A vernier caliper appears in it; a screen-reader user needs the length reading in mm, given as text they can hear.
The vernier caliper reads 46.4 mm
